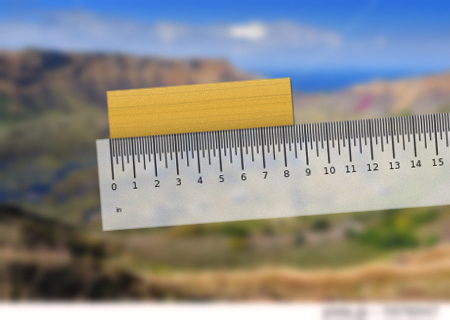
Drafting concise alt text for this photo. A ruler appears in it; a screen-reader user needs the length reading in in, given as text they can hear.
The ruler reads 8.5 in
